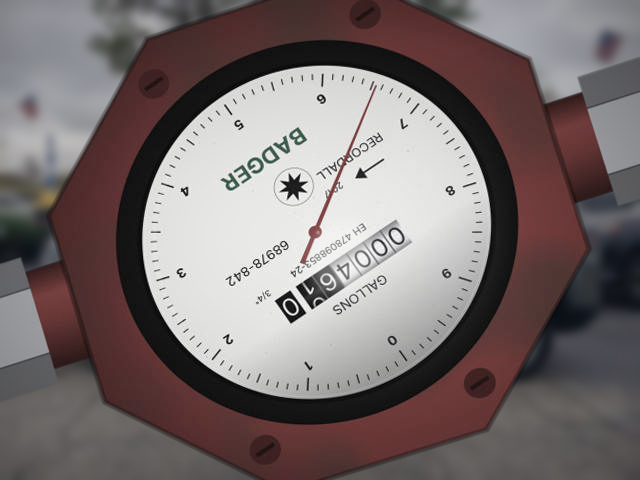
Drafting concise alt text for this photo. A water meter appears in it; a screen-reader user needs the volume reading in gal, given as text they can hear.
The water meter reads 4606.5 gal
